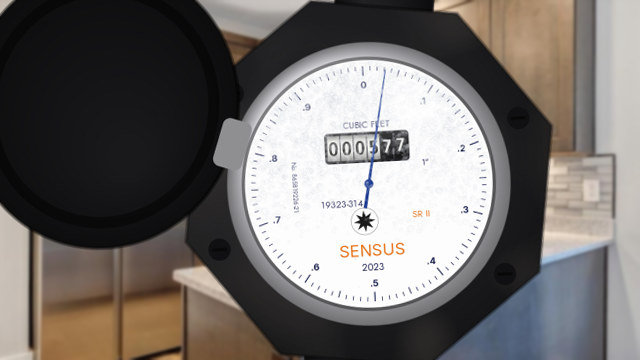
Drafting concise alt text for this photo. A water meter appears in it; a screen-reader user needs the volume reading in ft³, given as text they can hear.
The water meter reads 577.03 ft³
